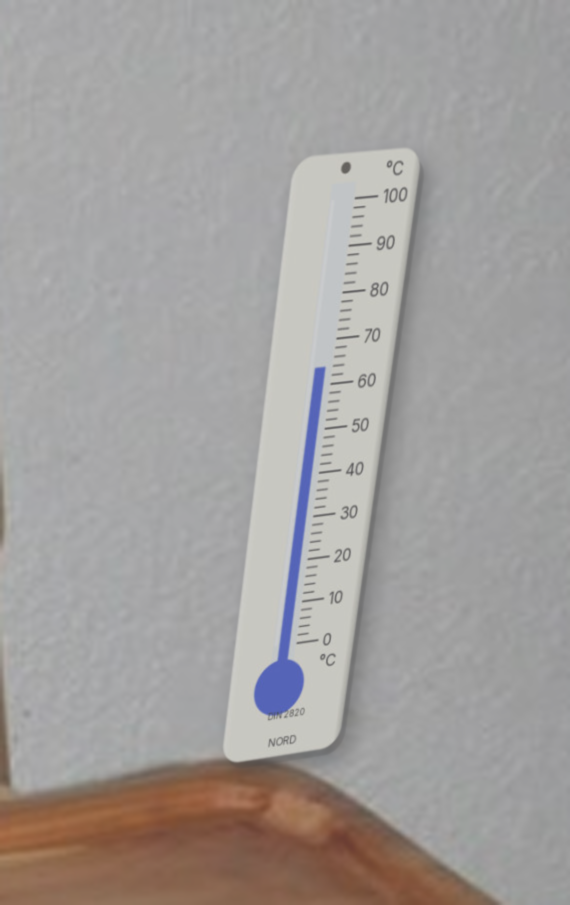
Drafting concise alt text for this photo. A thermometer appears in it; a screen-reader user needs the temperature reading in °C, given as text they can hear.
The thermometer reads 64 °C
